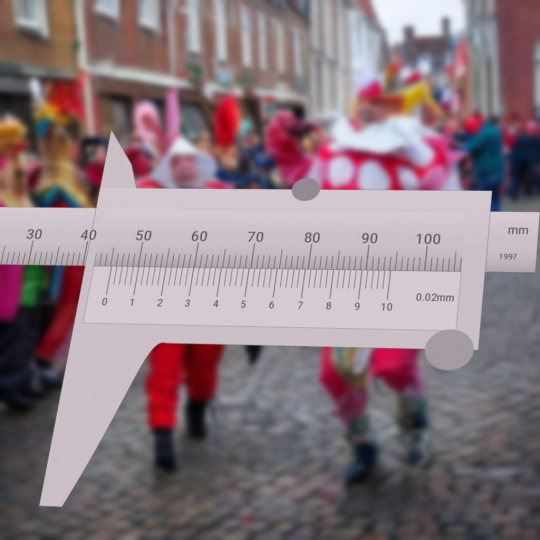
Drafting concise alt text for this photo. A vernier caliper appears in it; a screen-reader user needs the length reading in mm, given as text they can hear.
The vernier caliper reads 45.2 mm
